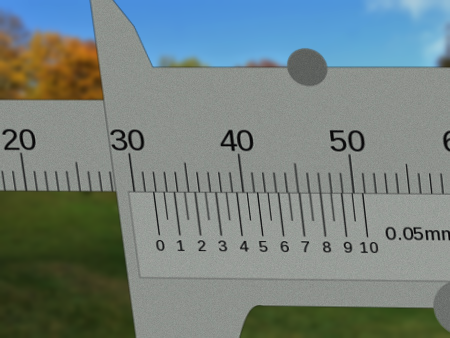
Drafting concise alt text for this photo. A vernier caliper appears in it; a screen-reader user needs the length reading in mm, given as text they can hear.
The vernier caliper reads 31.8 mm
